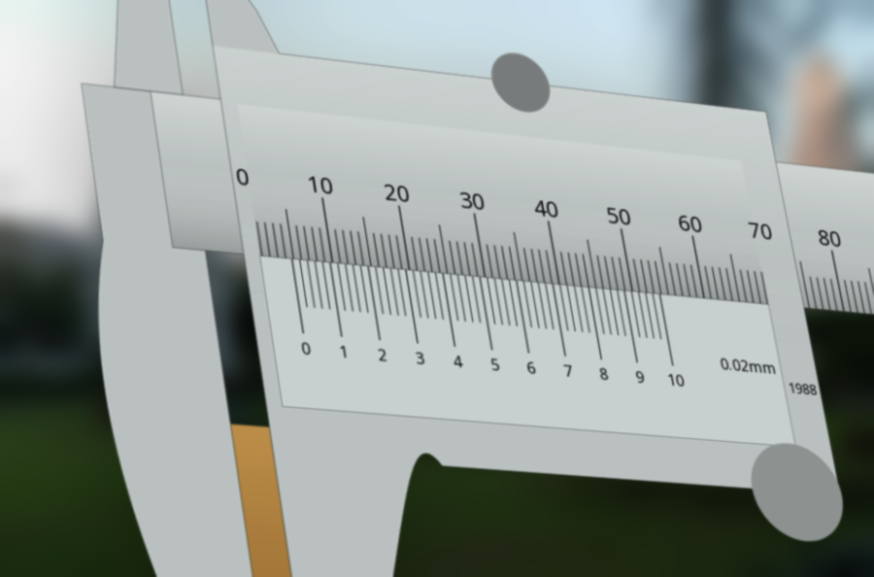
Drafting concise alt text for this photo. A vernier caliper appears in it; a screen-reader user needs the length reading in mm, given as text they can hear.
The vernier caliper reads 4.8 mm
